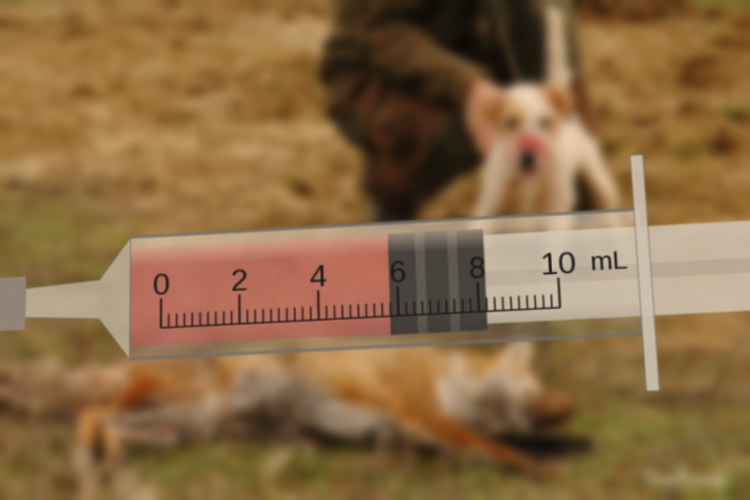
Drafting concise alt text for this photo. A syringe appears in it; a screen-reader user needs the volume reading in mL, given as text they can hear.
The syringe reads 5.8 mL
